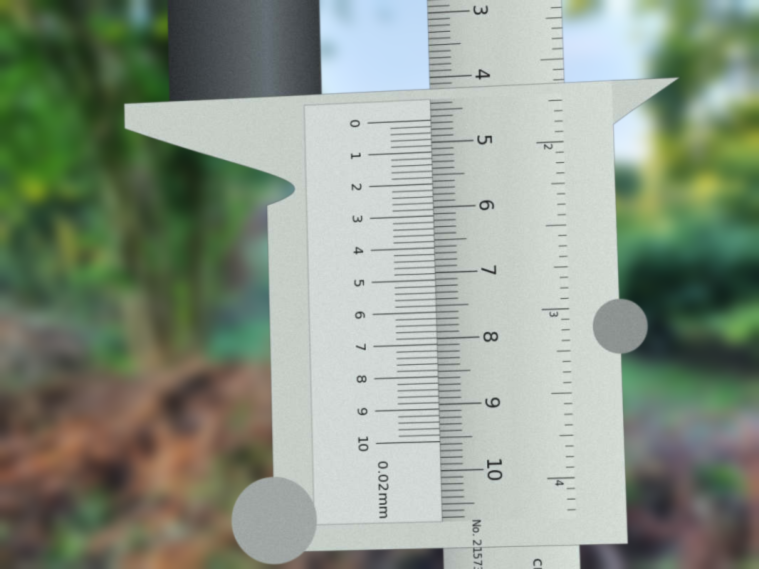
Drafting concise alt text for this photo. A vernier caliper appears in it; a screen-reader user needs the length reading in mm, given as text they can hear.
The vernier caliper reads 46.6 mm
